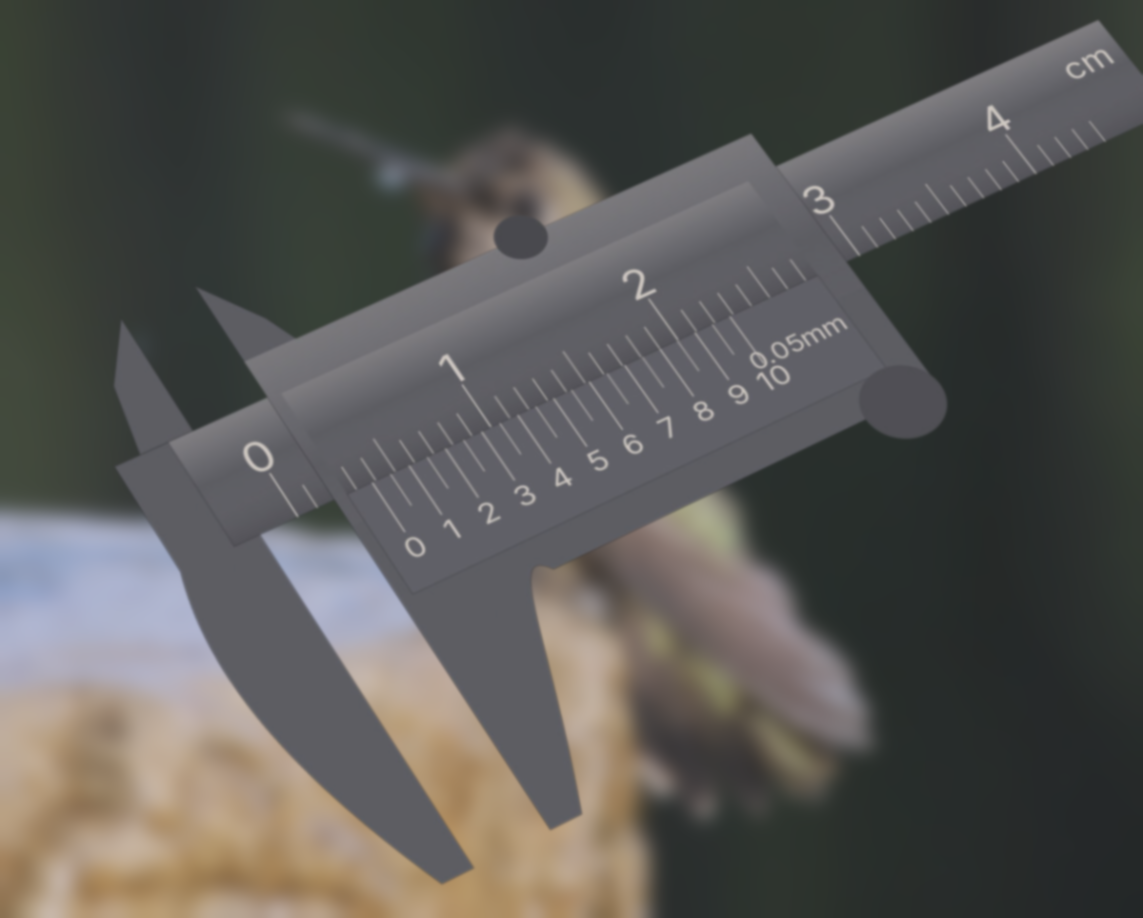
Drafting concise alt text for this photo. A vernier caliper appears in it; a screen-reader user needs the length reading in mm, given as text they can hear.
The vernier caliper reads 3.8 mm
